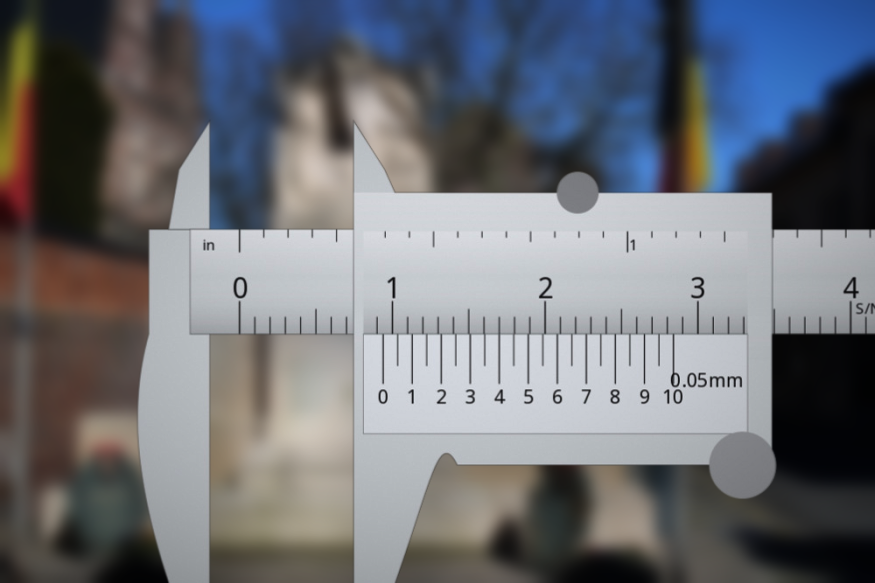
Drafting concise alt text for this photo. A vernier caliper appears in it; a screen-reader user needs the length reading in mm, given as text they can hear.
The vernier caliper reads 9.4 mm
